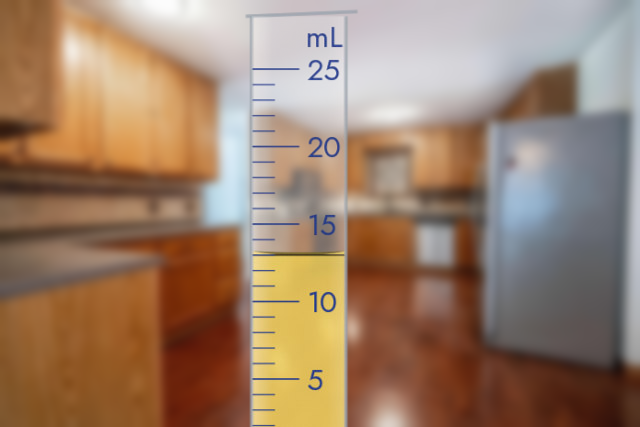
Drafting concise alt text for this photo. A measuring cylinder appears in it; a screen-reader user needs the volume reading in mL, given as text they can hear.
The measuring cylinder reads 13 mL
